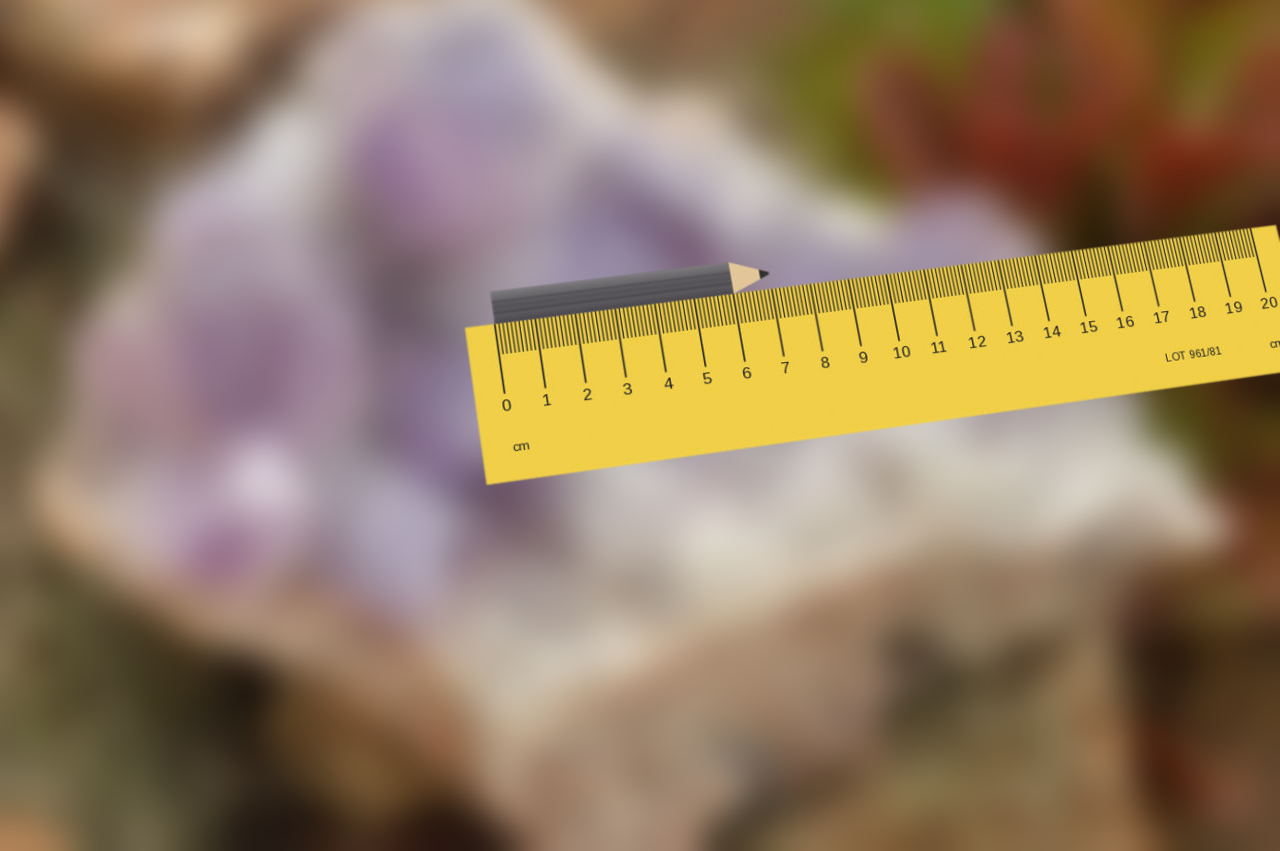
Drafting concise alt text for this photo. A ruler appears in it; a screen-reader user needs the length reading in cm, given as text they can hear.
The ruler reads 7 cm
